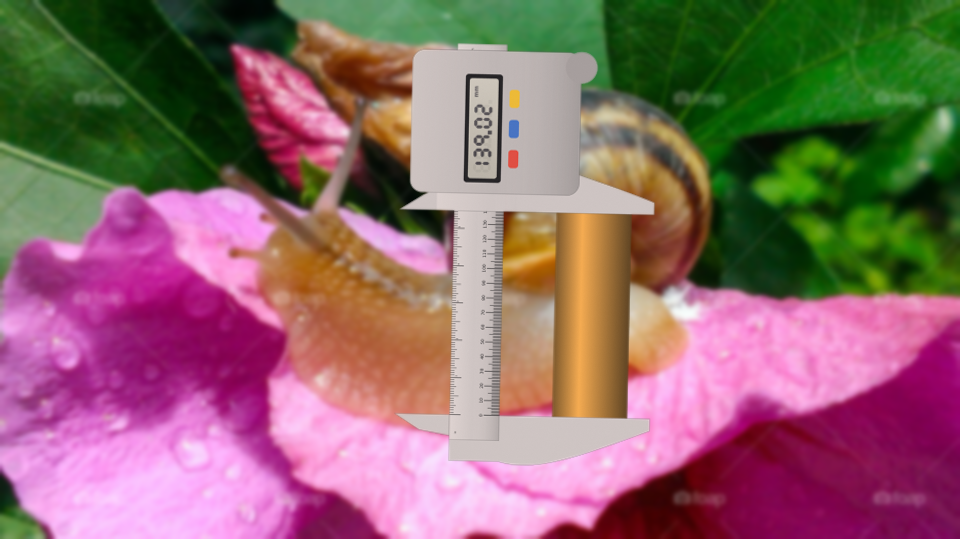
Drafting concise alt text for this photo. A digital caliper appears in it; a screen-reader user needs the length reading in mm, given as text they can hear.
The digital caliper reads 139.02 mm
